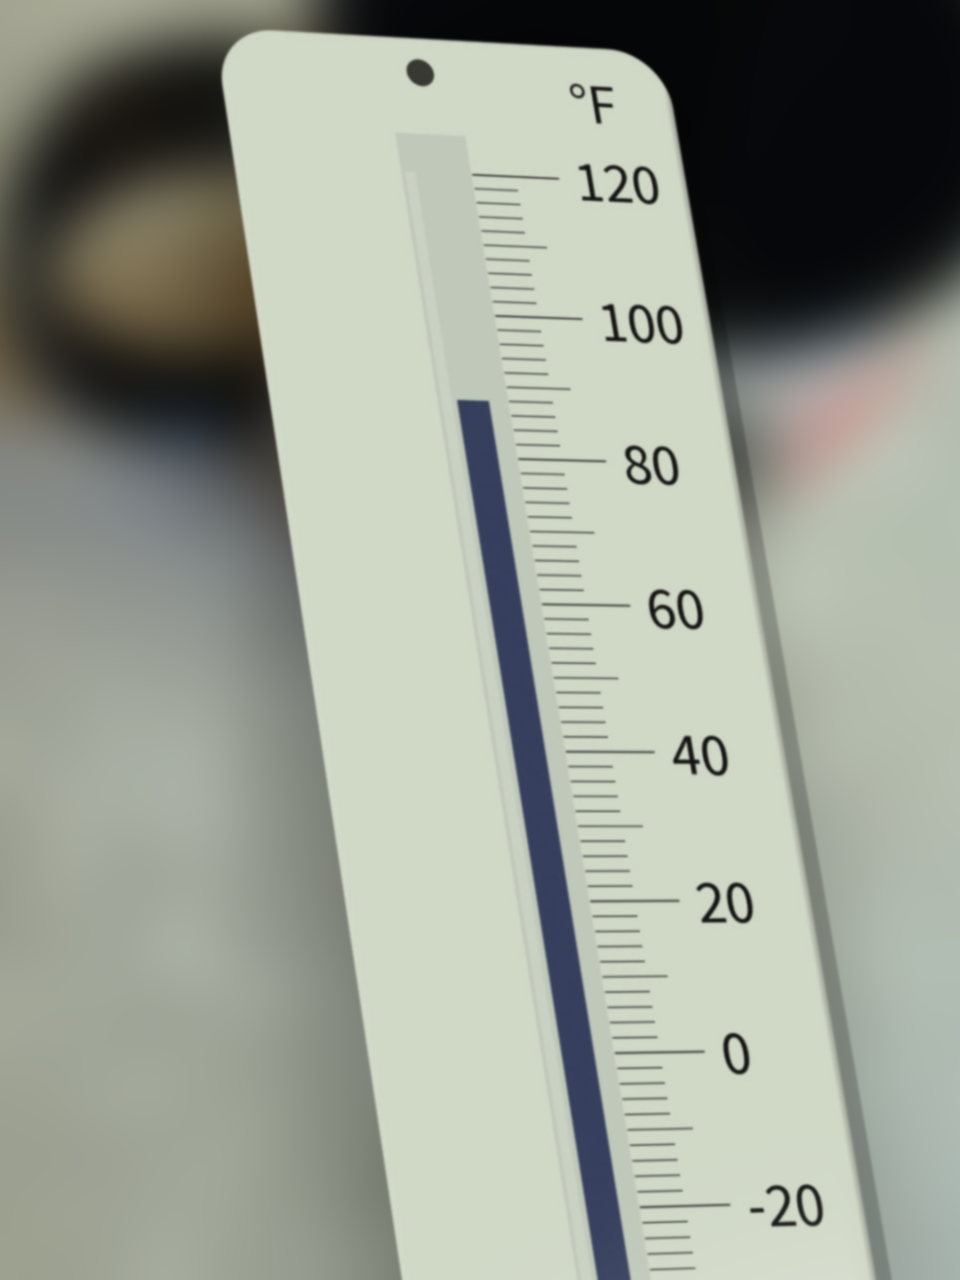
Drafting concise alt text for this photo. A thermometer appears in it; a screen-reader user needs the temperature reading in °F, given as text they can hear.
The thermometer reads 88 °F
